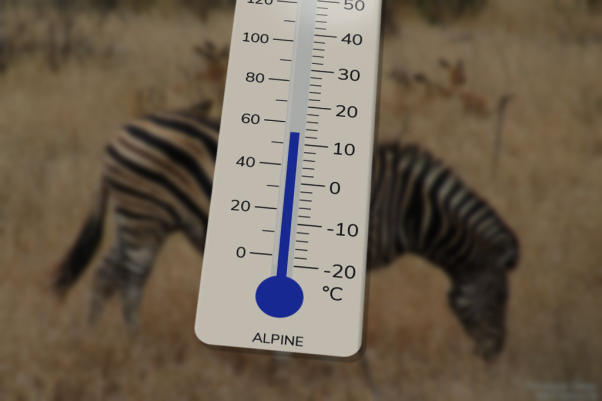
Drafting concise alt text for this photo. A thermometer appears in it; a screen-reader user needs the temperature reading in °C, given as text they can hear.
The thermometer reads 13 °C
